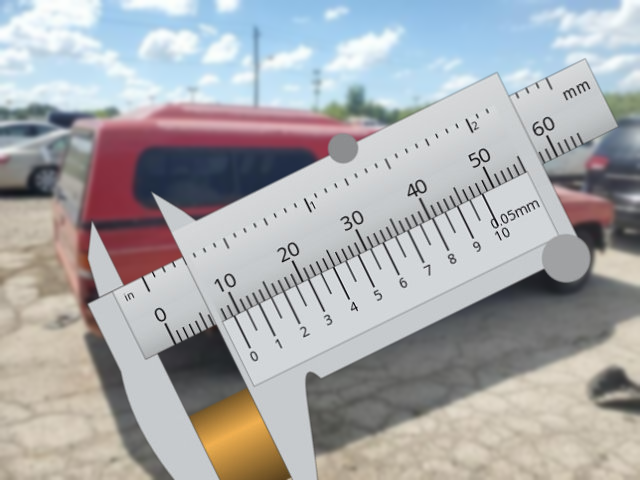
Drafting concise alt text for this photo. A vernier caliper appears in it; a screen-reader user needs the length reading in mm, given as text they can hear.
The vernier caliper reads 9.2 mm
